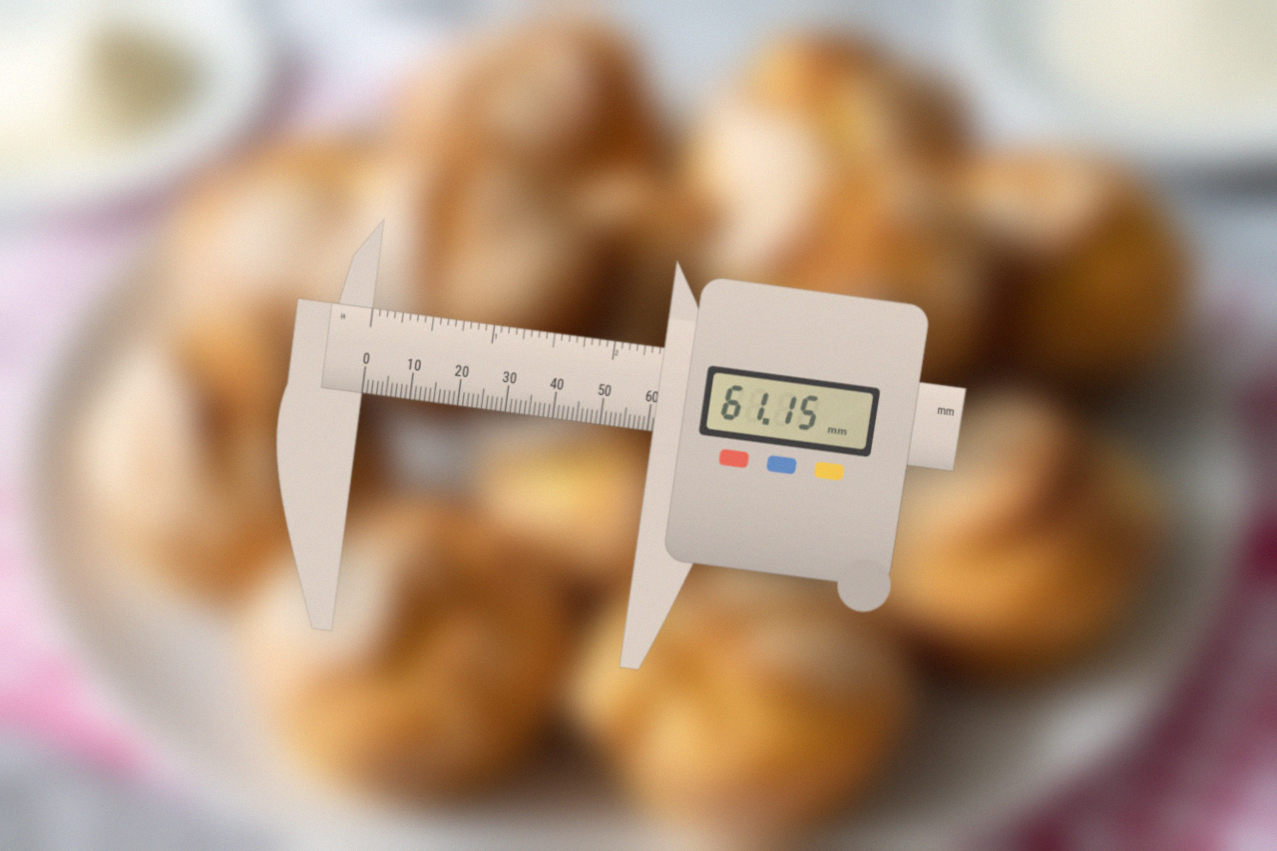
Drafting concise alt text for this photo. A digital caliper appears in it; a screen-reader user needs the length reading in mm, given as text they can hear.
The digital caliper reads 61.15 mm
